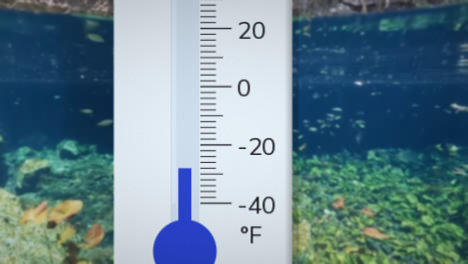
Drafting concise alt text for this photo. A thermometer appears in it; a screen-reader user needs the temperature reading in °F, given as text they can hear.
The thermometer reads -28 °F
